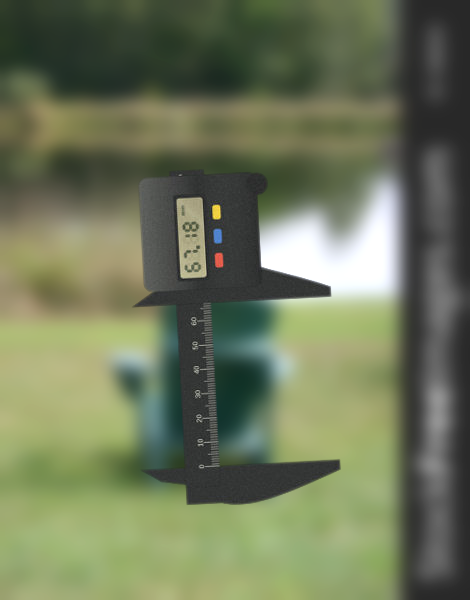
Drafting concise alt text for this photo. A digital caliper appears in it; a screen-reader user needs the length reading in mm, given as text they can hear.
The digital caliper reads 67.18 mm
